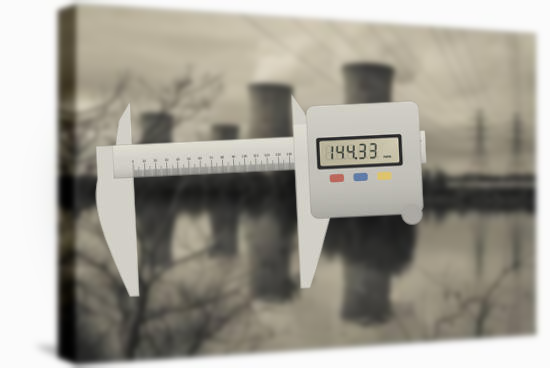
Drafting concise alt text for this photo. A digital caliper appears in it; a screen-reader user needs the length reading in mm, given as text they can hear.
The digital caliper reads 144.33 mm
